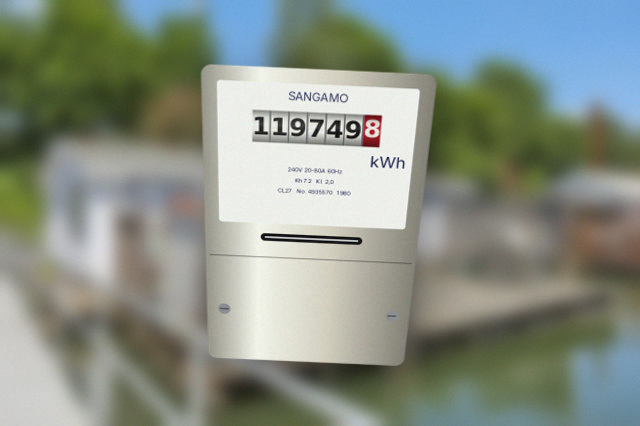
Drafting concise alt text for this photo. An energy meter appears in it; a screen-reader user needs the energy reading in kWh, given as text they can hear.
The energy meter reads 119749.8 kWh
